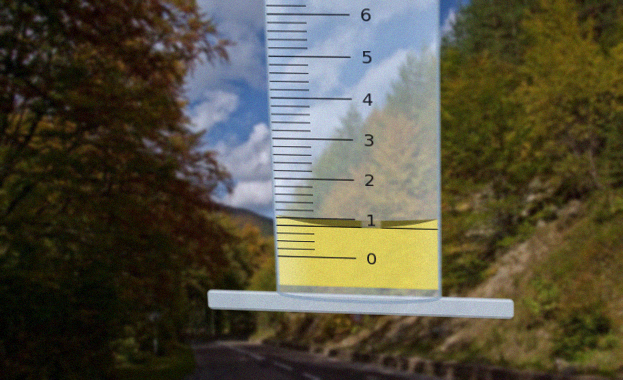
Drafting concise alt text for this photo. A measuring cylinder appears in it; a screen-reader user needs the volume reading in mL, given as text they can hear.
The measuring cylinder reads 0.8 mL
